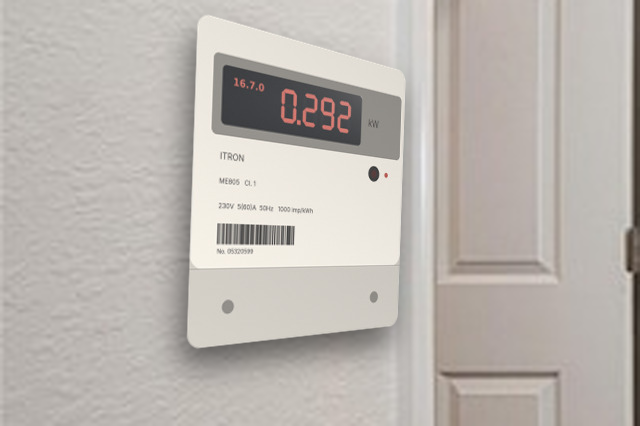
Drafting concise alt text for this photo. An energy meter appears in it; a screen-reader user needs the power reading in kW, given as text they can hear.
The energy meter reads 0.292 kW
